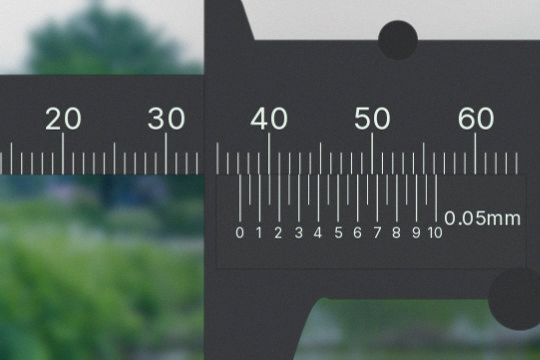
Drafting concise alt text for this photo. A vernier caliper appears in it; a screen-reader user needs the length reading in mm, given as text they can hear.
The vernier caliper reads 37.2 mm
